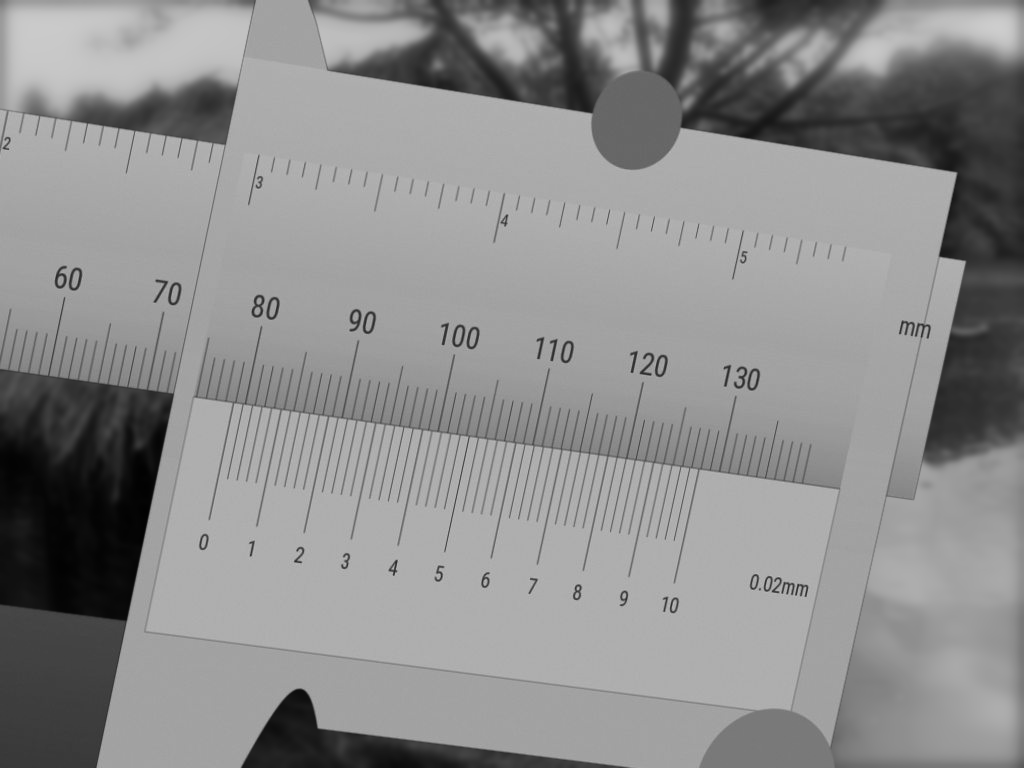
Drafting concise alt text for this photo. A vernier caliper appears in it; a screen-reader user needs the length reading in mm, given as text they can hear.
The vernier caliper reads 78.8 mm
